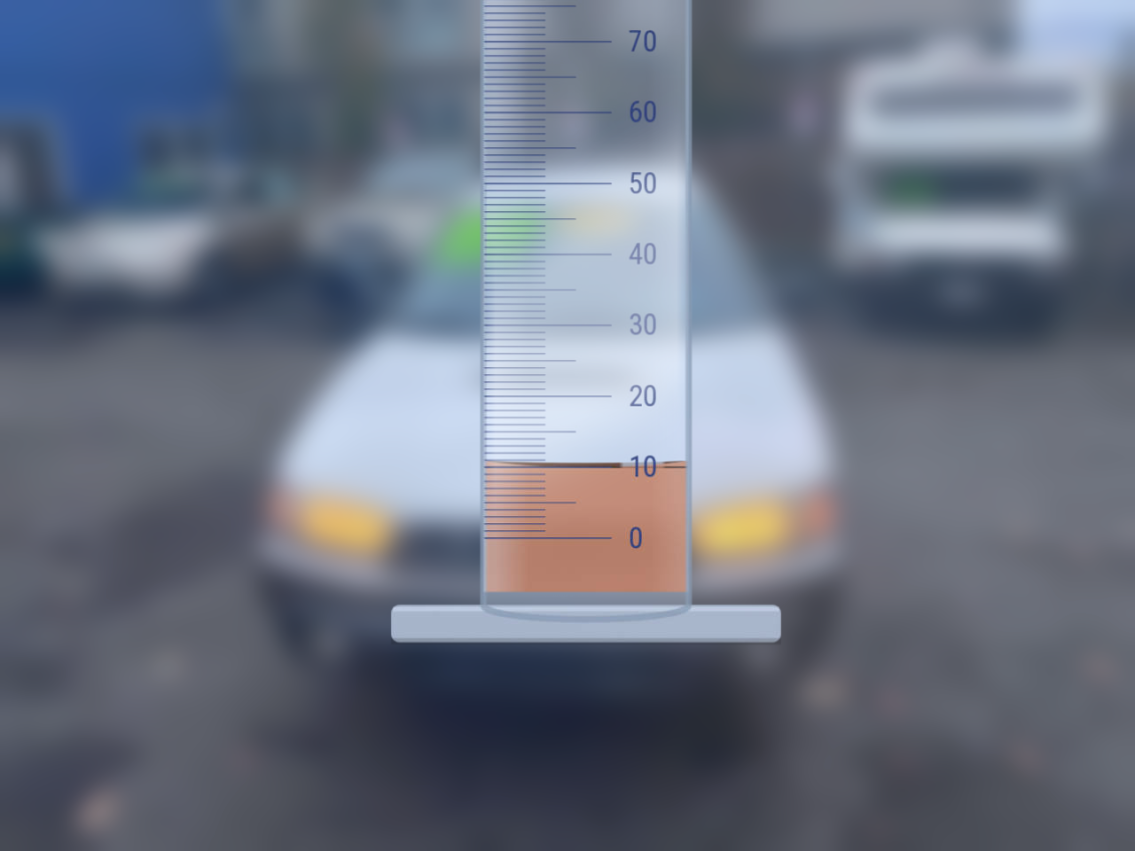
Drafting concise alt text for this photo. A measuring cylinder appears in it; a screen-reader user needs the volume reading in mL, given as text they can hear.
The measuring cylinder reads 10 mL
